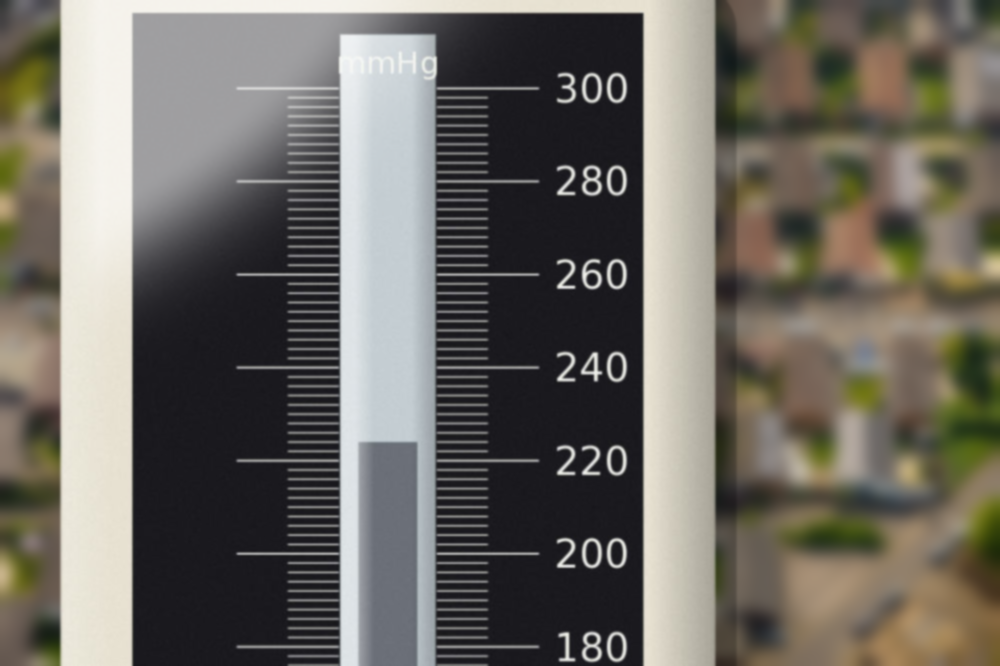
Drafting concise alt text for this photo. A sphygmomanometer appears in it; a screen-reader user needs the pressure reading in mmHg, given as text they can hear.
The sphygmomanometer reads 224 mmHg
